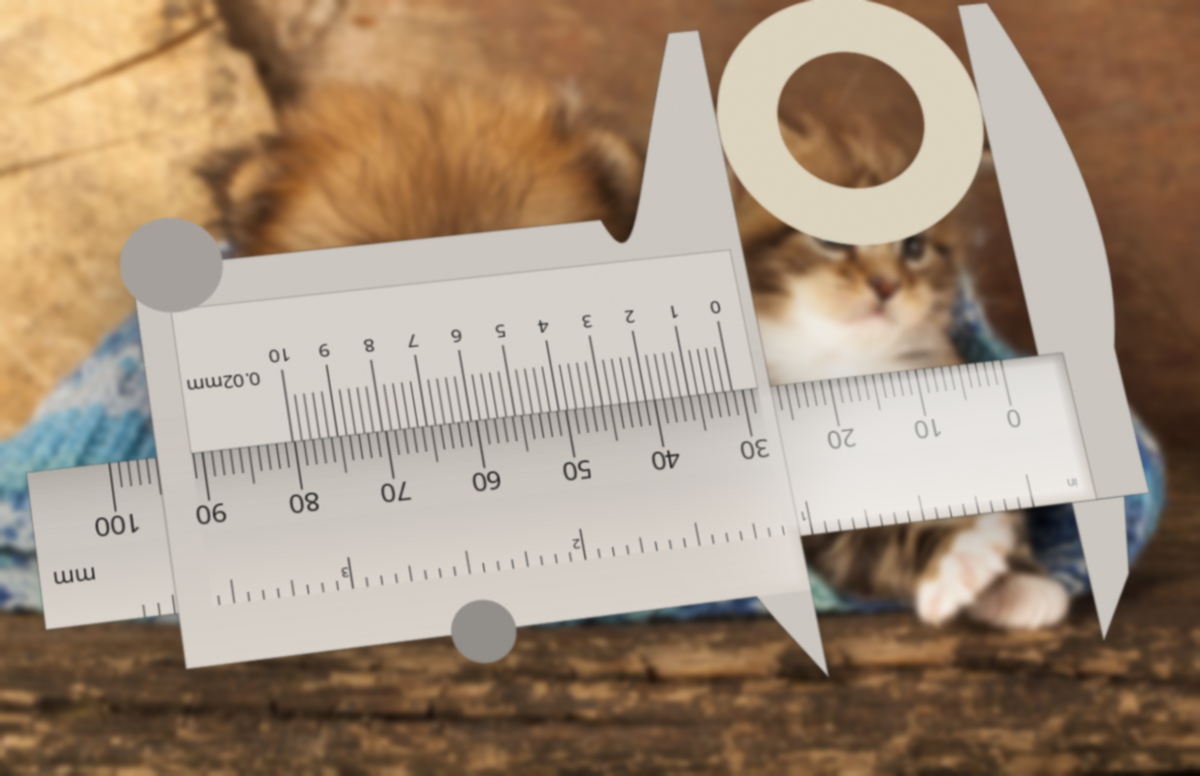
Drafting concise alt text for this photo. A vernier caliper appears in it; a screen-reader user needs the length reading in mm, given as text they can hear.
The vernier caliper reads 31.2 mm
